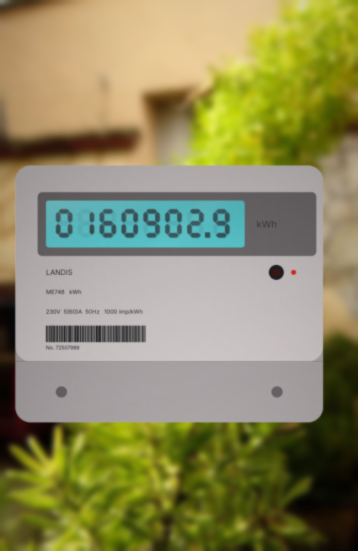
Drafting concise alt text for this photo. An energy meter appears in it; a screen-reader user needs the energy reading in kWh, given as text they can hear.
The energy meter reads 160902.9 kWh
